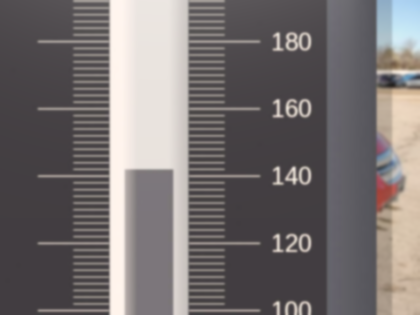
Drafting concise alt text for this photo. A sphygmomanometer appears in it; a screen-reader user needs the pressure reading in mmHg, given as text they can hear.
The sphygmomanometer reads 142 mmHg
